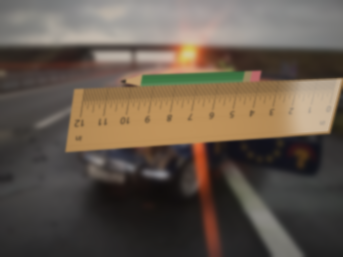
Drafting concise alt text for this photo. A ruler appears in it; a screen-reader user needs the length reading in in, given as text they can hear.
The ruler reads 6.5 in
